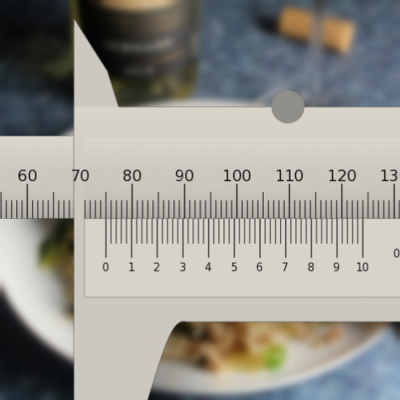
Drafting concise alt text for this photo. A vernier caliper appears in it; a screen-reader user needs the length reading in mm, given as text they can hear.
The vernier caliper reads 75.0 mm
